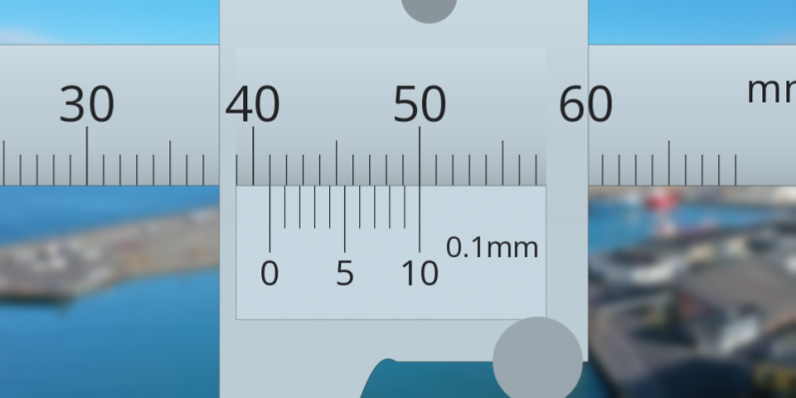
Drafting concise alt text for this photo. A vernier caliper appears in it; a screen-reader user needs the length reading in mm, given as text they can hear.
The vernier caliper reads 41.0 mm
